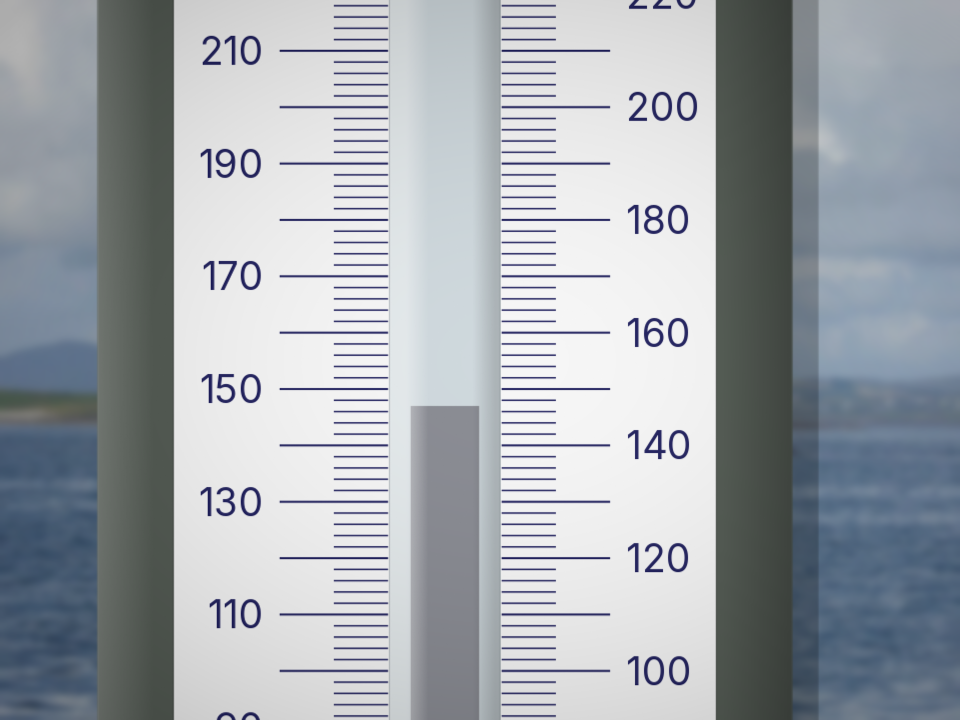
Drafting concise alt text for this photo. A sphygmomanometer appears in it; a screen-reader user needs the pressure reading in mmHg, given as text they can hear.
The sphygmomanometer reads 147 mmHg
